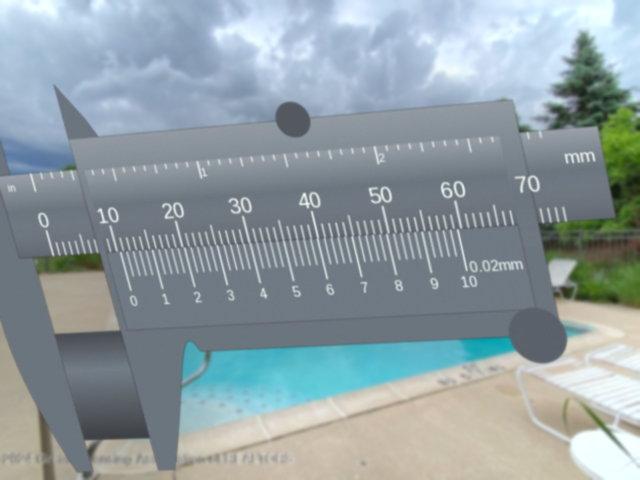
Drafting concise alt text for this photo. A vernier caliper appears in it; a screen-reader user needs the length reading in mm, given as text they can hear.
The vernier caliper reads 10.5 mm
